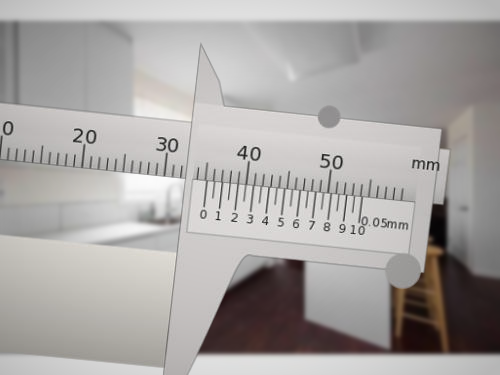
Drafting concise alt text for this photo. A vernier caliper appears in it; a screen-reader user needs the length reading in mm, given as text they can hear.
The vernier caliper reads 35.2 mm
